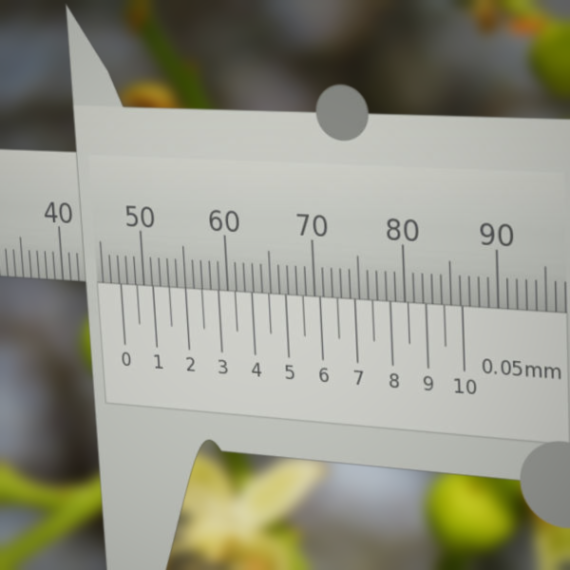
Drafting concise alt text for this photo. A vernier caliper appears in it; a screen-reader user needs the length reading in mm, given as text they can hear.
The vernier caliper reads 47.2 mm
